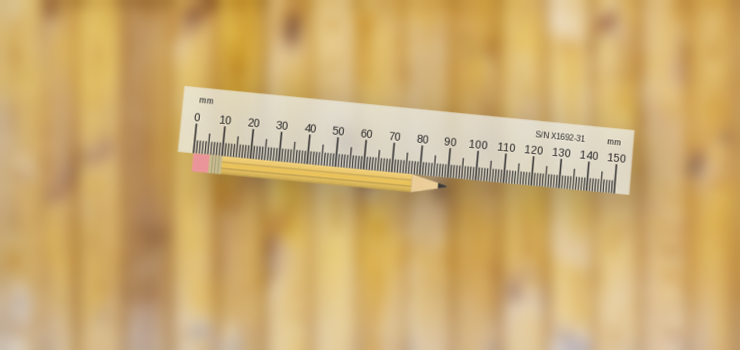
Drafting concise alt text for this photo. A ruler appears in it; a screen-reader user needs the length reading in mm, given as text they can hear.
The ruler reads 90 mm
